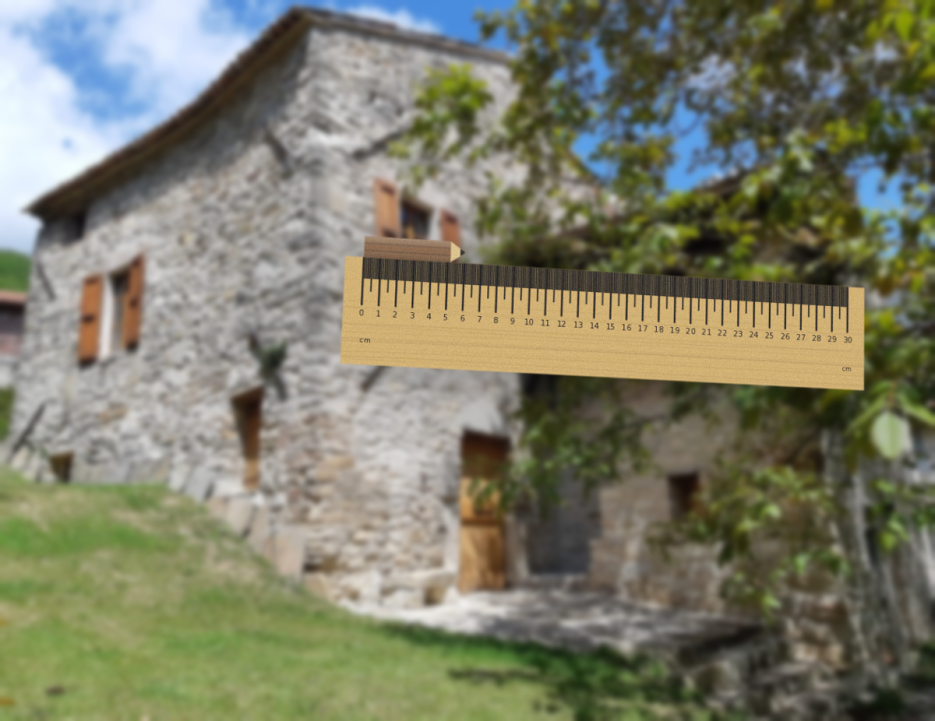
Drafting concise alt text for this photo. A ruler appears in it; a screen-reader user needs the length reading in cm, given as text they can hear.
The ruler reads 6 cm
